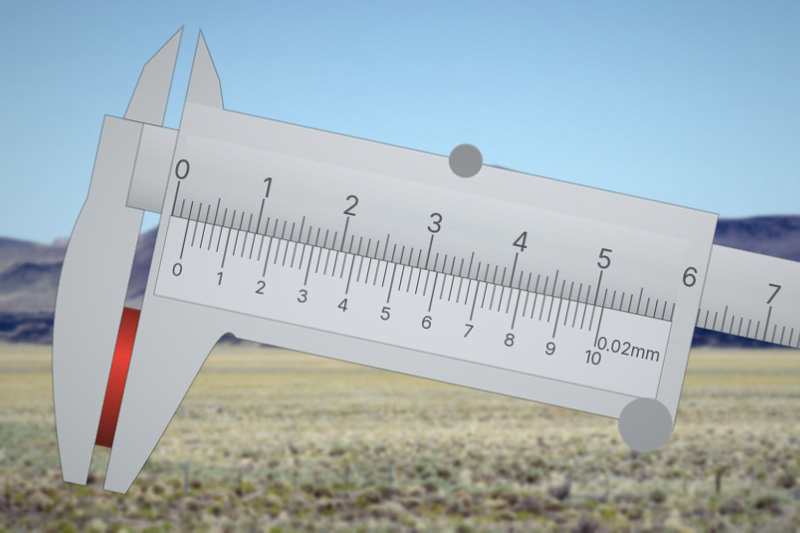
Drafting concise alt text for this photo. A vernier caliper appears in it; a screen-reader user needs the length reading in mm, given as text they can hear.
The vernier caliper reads 2.0 mm
